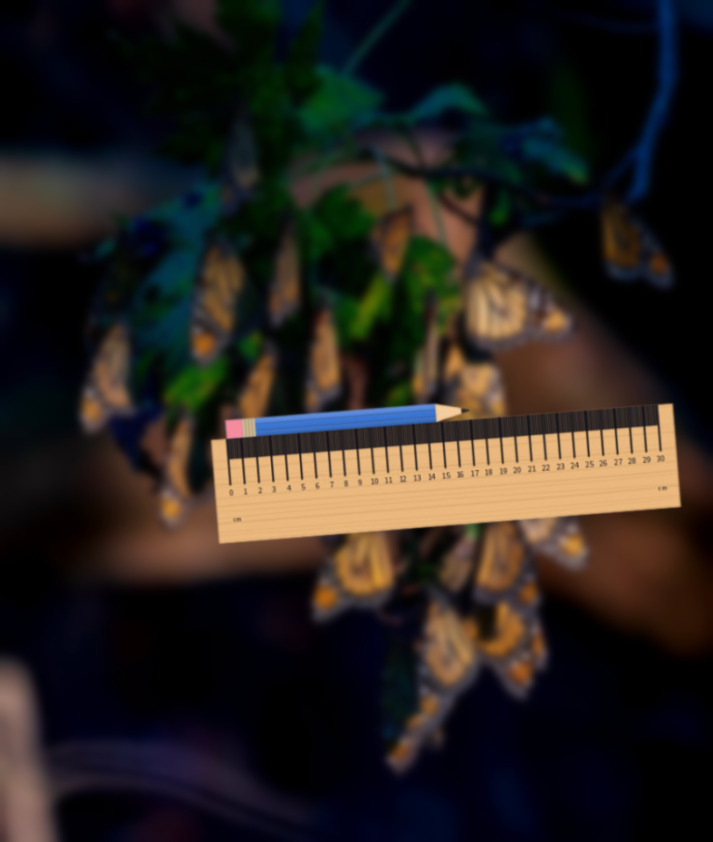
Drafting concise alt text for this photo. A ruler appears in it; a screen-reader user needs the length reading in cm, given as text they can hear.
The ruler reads 17 cm
